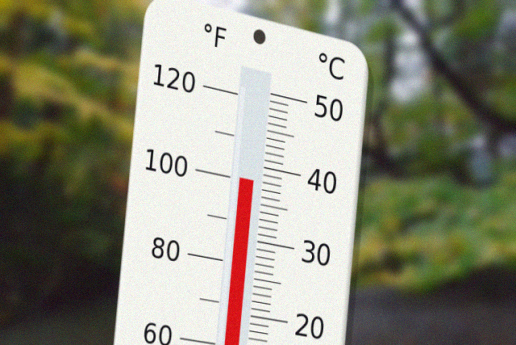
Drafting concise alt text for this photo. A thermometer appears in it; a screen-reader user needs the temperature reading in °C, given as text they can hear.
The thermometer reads 38 °C
